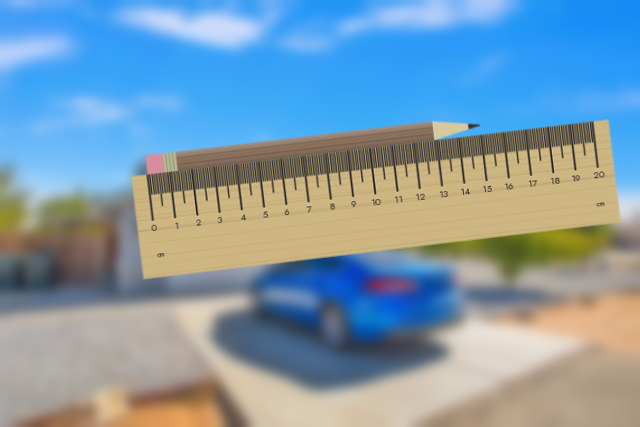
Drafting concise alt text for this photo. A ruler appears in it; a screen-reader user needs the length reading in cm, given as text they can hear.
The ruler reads 15 cm
